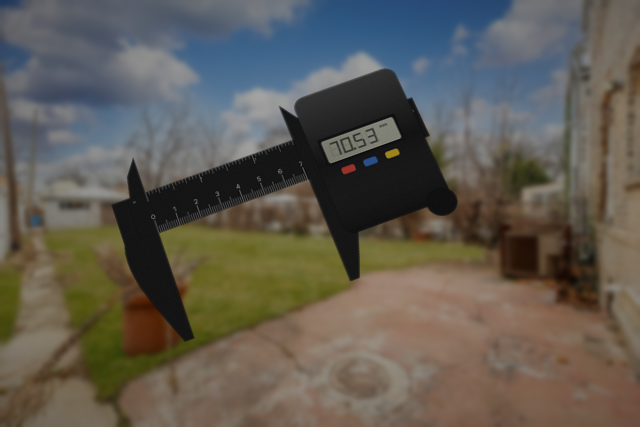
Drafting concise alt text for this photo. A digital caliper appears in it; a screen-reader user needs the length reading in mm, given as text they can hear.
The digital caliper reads 70.53 mm
